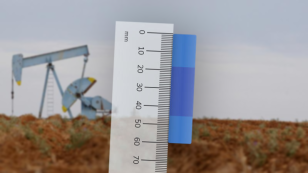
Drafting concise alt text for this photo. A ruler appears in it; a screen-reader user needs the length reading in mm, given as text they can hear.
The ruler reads 60 mm
